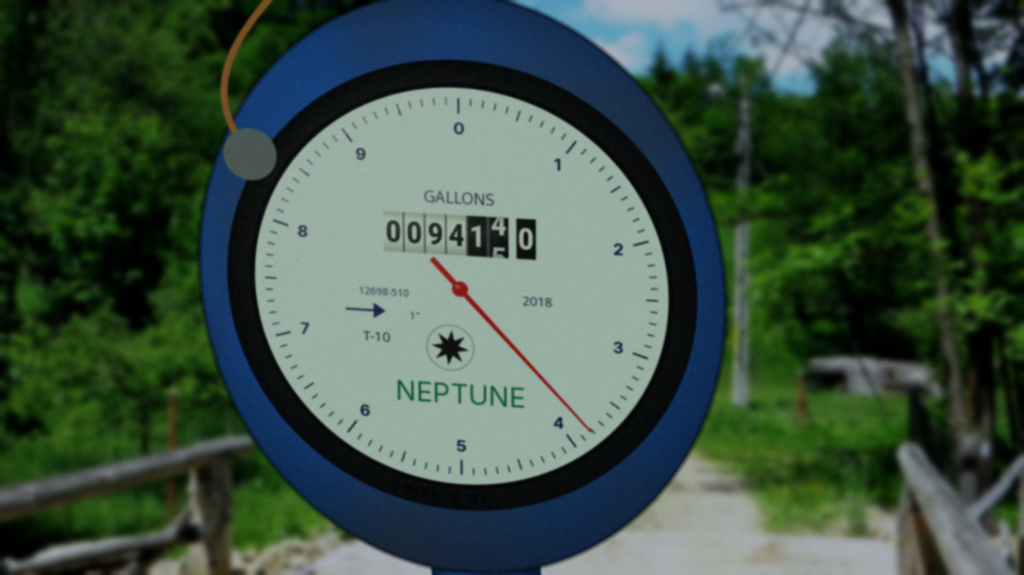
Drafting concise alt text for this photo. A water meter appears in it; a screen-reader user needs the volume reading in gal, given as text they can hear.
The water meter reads 94143.8 gal
